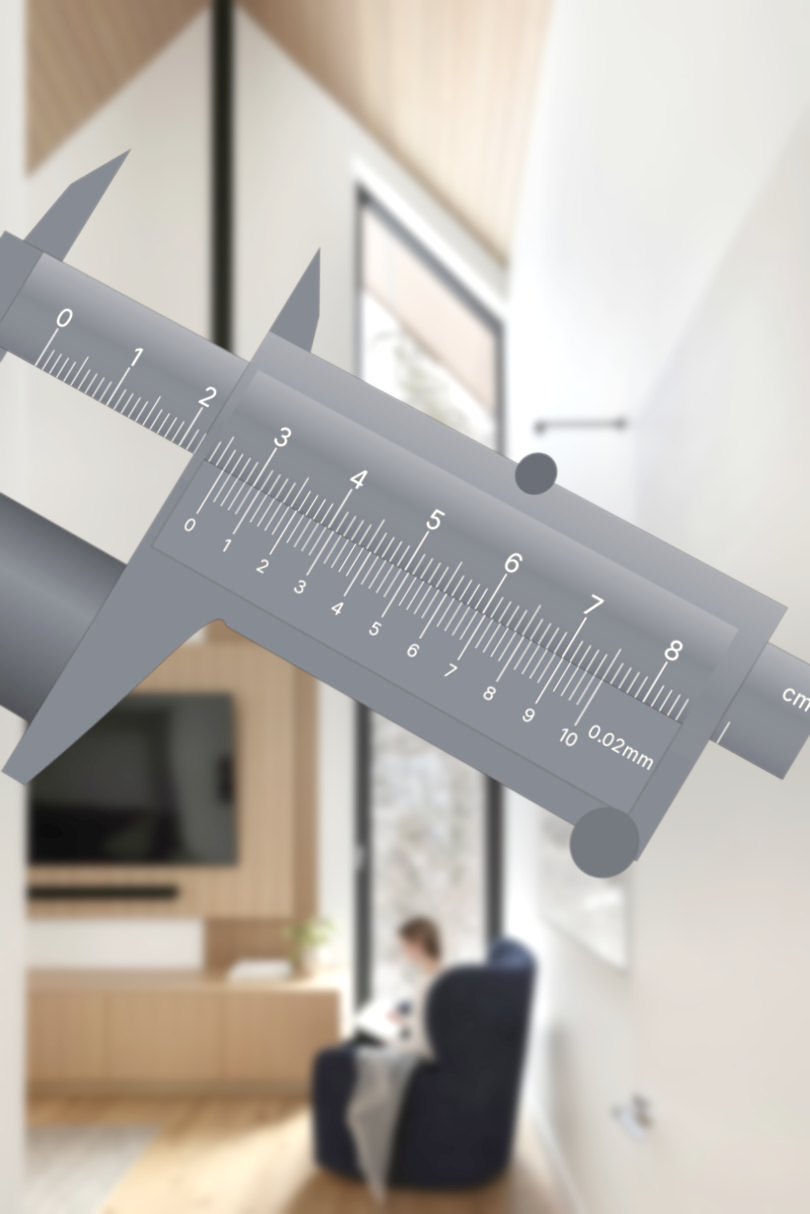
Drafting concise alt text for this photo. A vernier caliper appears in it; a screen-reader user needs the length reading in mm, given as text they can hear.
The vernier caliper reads 26.0 mm
